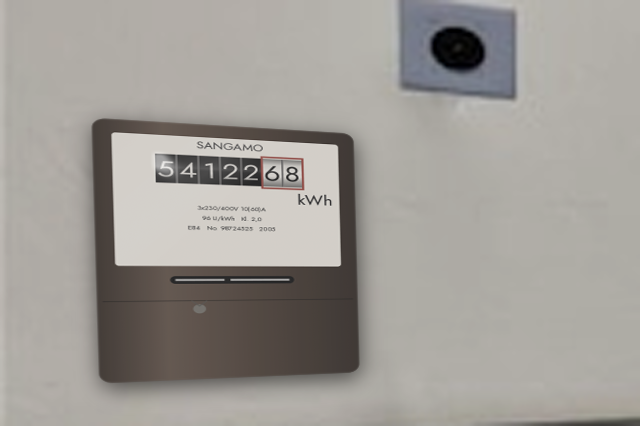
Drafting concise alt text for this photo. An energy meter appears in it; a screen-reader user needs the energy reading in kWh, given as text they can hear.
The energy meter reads 54122.68 kWh
